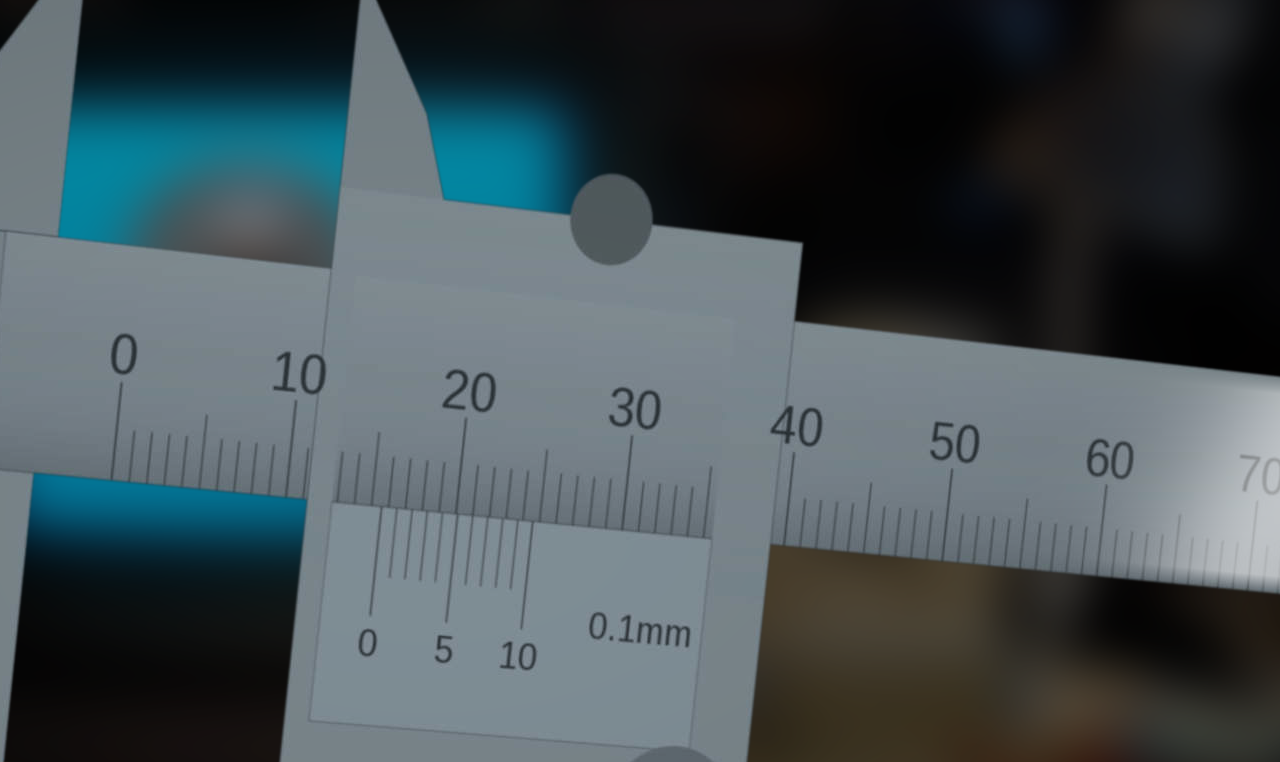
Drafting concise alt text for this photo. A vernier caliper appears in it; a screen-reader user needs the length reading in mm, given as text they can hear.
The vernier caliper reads 15.6 mm
